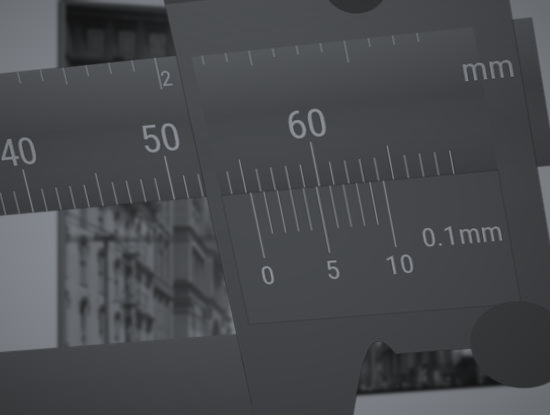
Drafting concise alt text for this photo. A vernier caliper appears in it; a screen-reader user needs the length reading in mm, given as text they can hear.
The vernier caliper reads 55.3 mm
